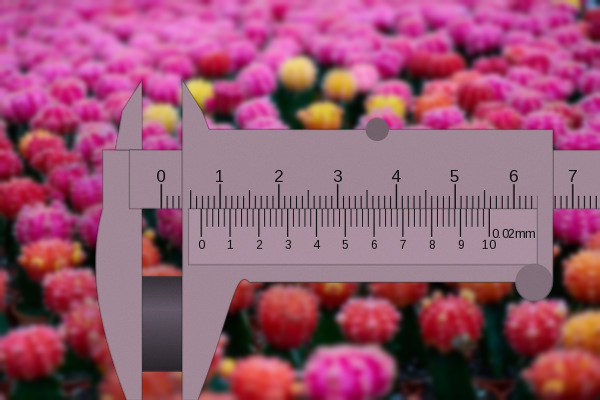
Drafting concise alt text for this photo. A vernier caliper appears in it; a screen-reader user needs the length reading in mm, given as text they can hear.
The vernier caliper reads 6.8 mm
